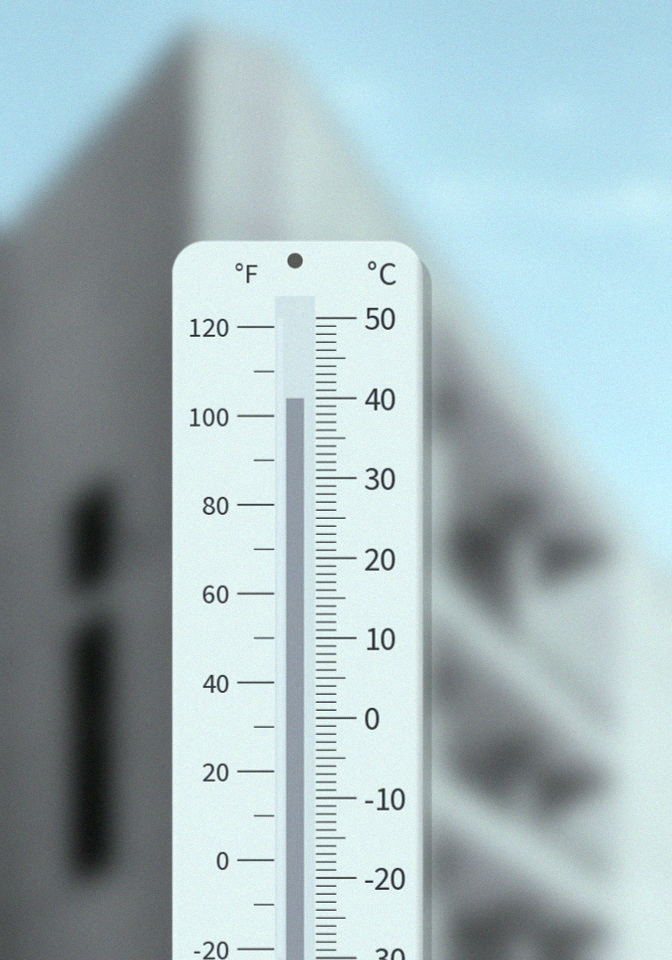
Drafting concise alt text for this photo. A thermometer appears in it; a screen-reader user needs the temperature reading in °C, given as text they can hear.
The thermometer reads 40 °C
